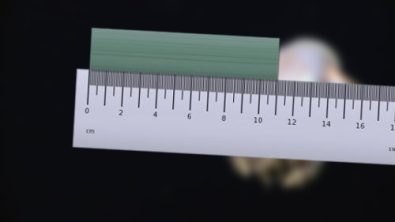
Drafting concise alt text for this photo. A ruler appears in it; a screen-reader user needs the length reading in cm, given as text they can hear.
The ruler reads 11 cm
